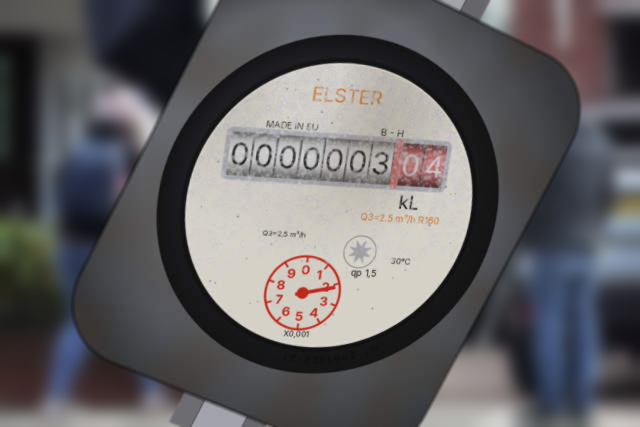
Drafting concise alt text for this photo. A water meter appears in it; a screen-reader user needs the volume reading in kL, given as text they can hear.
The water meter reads 3.042 kL
